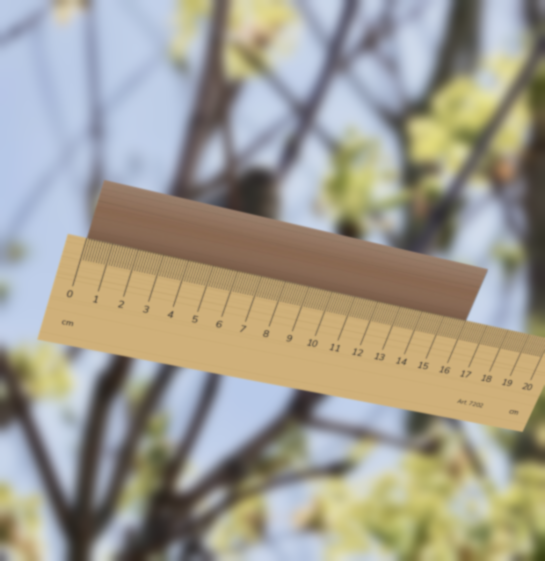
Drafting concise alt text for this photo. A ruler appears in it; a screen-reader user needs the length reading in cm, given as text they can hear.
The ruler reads 16 cm
